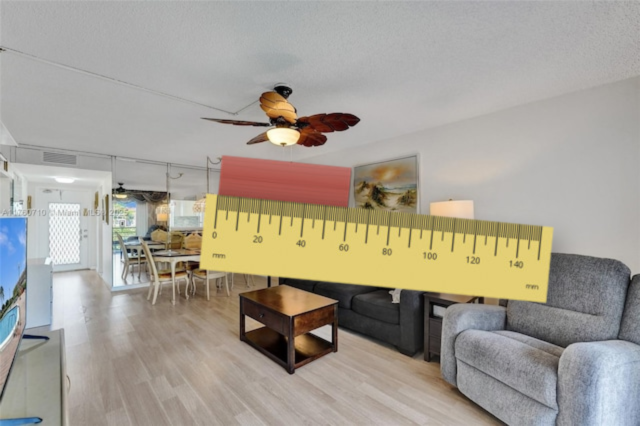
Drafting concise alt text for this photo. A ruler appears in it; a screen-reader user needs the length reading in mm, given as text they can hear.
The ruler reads 60 mm
